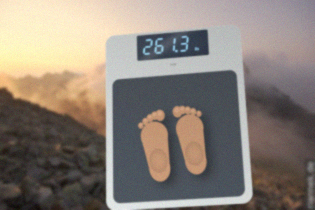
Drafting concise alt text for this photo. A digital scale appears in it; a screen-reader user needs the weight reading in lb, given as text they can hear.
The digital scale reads 261.3 lb
